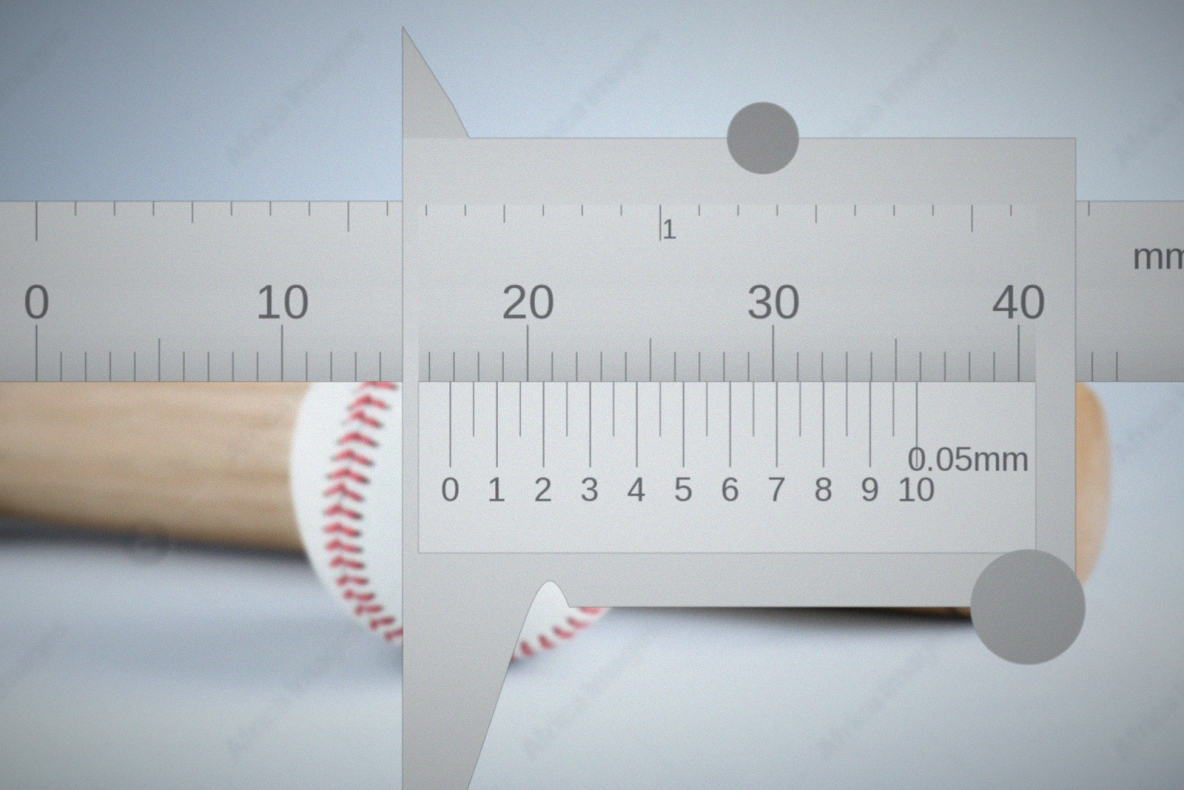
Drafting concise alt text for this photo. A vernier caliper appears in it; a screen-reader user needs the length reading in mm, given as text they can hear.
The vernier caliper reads 16.85 mm
